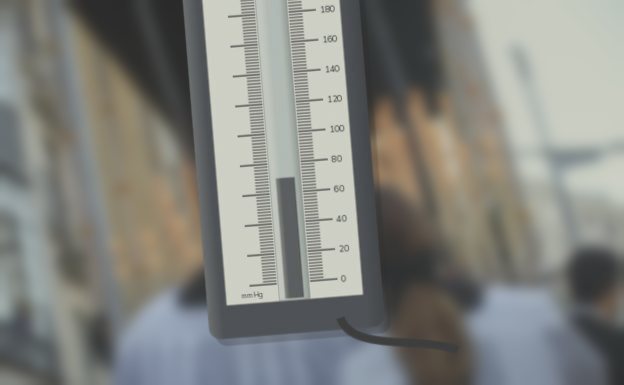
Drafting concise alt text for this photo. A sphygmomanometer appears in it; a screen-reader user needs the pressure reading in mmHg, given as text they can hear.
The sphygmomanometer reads 70 mmHg
